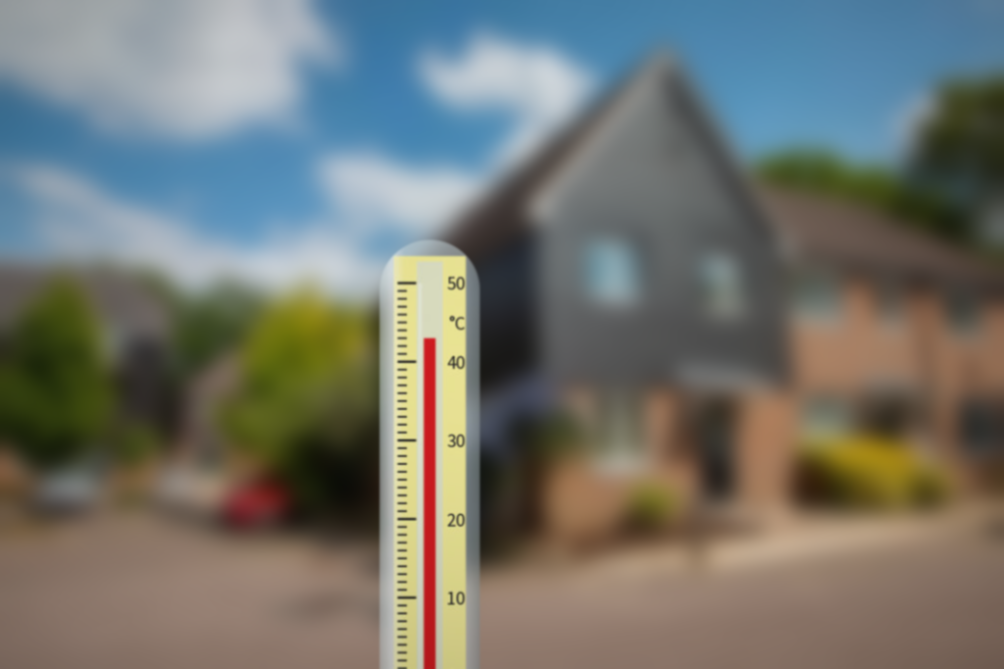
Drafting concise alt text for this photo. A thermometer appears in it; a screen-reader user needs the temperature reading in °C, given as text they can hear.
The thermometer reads 43 °C
